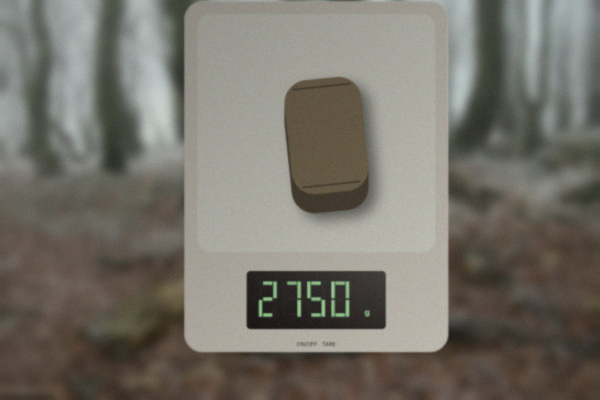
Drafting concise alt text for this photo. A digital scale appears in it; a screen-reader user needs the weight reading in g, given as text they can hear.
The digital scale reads 2750 g
